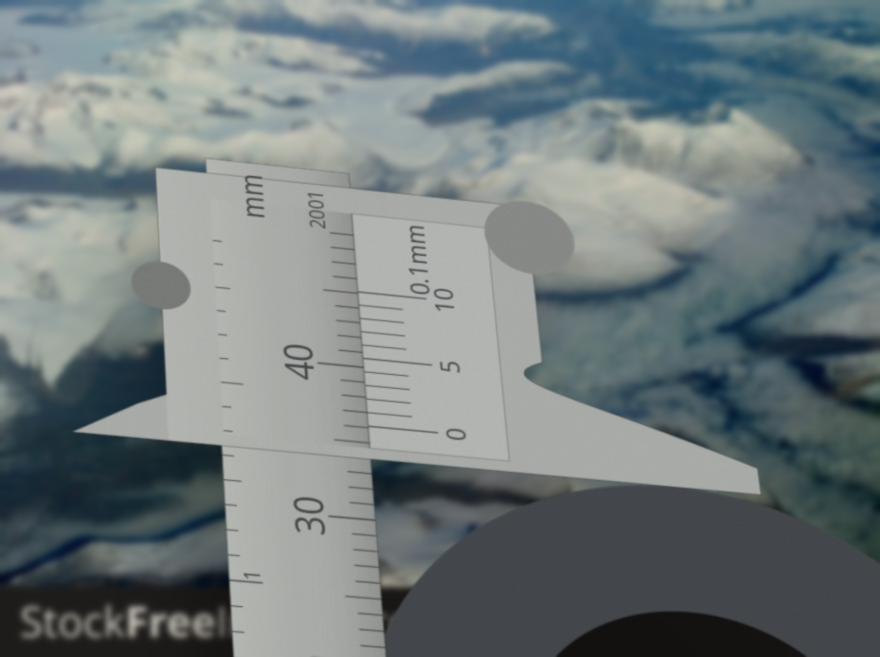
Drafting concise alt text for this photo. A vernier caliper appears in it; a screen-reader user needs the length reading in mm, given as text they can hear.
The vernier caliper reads 36.1 mm
